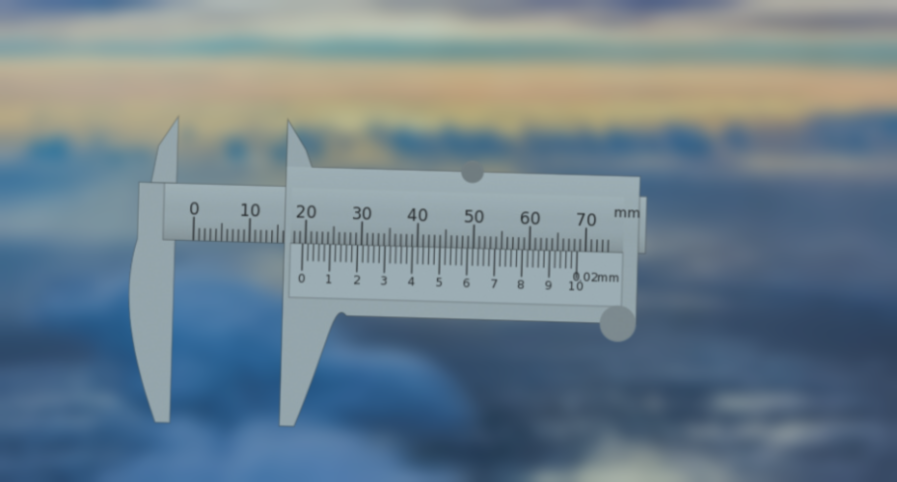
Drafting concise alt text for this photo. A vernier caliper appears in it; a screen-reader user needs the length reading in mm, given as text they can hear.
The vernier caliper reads 19.5 mm
